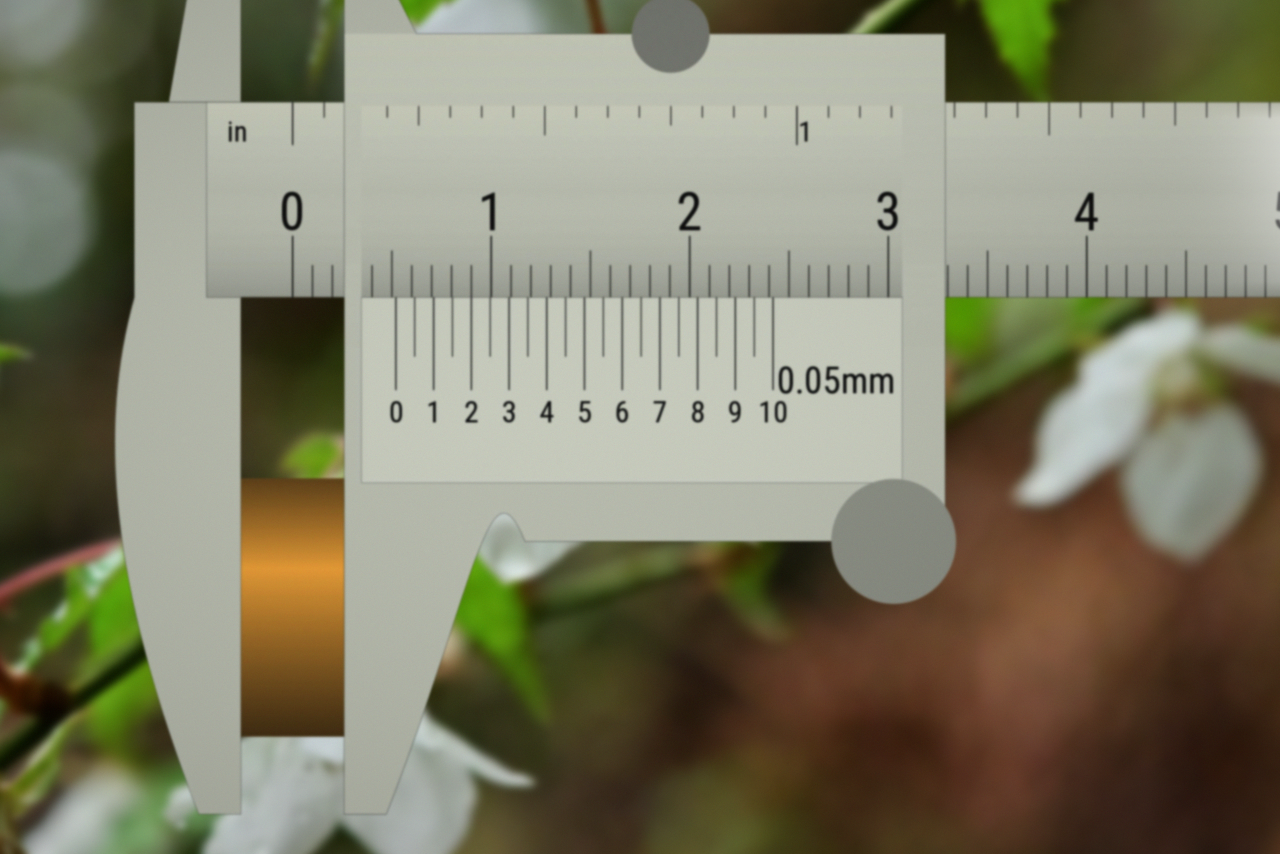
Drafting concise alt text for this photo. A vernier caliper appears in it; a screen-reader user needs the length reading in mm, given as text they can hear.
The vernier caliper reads 5.2 mm
